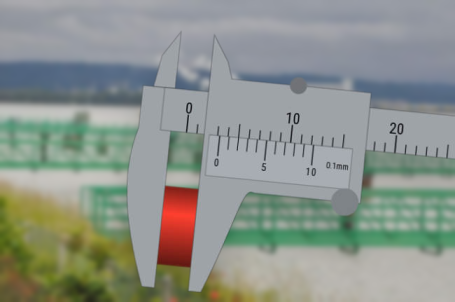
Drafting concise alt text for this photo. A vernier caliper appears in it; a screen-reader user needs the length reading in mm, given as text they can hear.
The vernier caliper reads 3.2 mm
